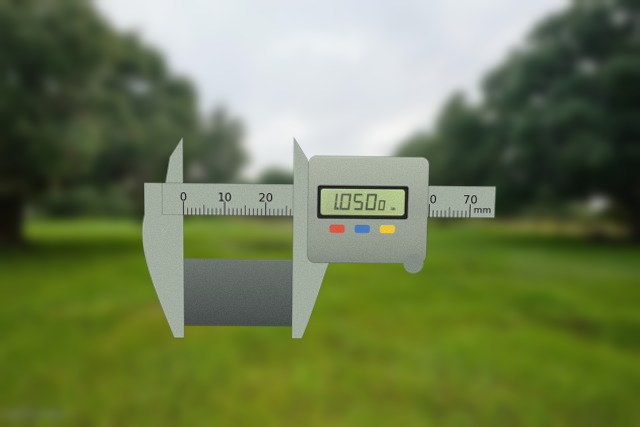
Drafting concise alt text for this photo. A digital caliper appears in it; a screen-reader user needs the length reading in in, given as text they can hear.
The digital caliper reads 1.0500 in
